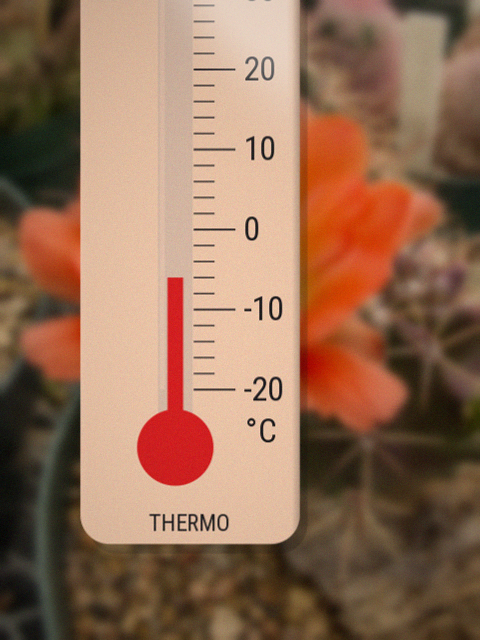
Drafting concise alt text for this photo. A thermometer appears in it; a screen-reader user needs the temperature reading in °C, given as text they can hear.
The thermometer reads -6 °C
